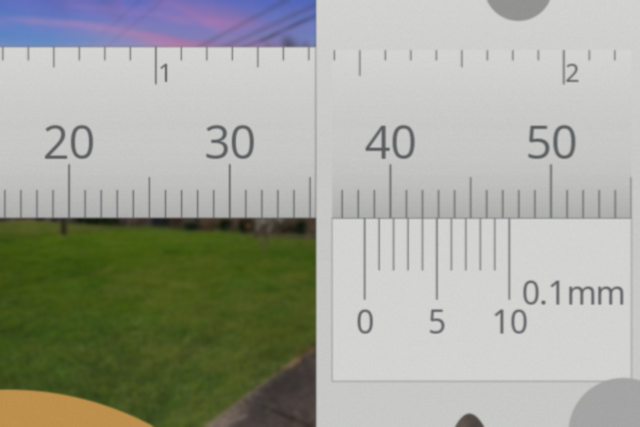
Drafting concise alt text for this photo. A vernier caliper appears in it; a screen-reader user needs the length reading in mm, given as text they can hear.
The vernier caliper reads 38.4 mm
